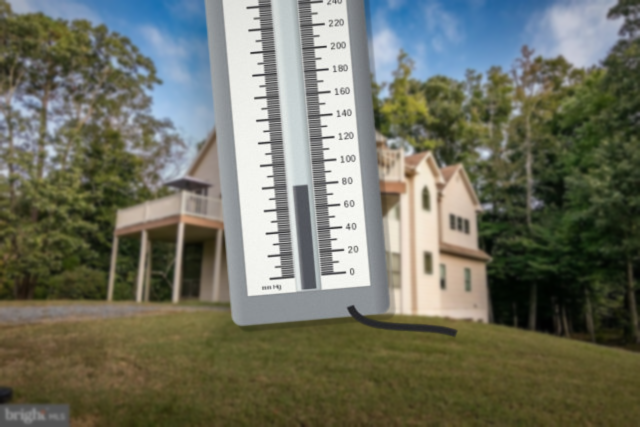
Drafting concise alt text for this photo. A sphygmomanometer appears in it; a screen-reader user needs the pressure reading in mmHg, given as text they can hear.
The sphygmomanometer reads 80 mmHg
